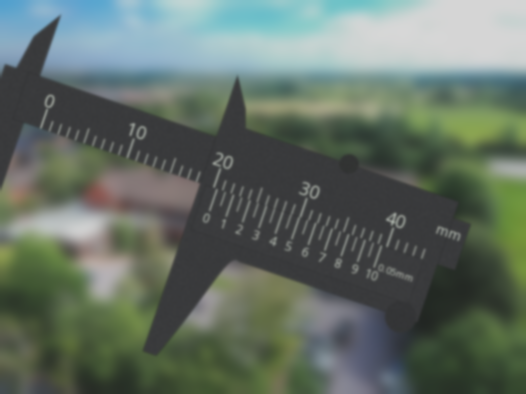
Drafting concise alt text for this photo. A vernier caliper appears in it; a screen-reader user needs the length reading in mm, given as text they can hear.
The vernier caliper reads 20.4 mm
